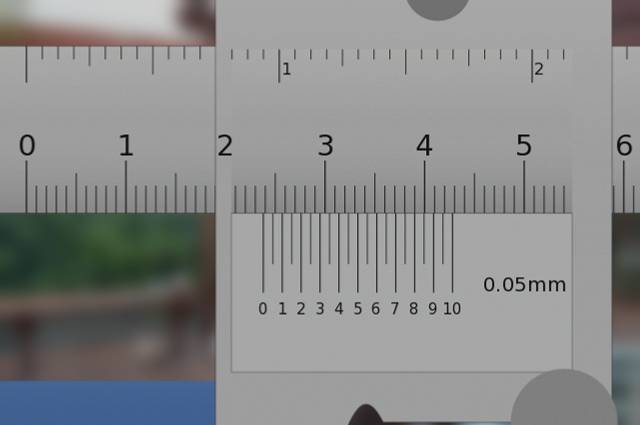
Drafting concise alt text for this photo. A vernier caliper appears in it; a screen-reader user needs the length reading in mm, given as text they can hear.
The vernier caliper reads 23.8 mm
